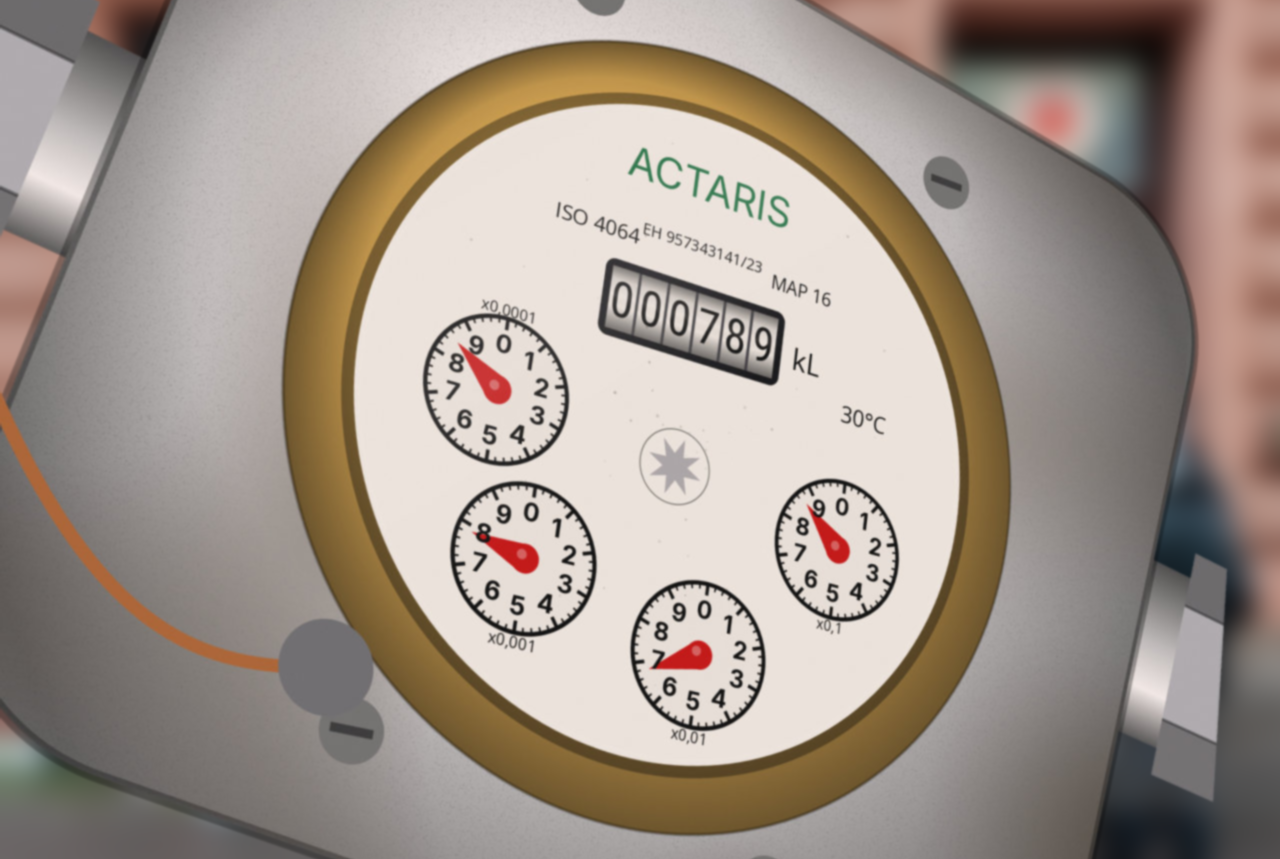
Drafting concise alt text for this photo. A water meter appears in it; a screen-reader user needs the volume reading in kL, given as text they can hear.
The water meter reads 789.8678 kL
